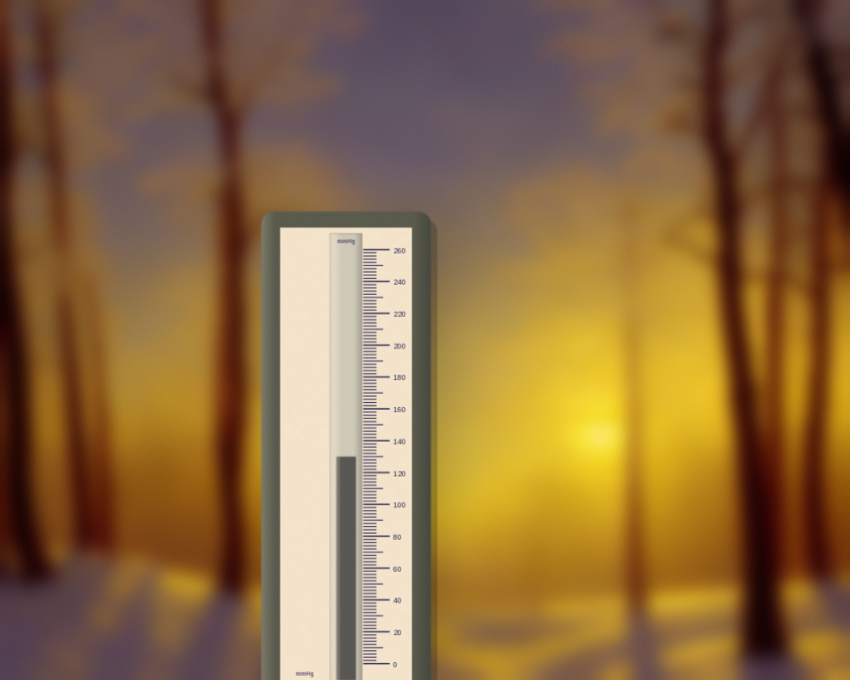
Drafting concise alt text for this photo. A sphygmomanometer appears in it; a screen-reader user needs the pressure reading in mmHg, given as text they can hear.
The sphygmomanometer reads 130 mmHg
